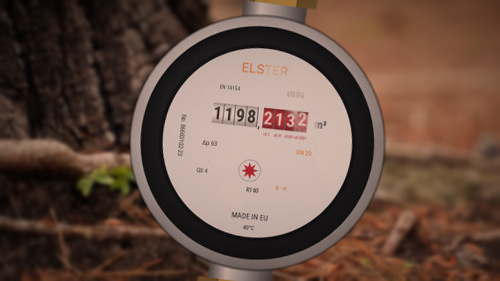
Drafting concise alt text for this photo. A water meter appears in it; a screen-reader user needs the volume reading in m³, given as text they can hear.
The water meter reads 1198.2132 m³
